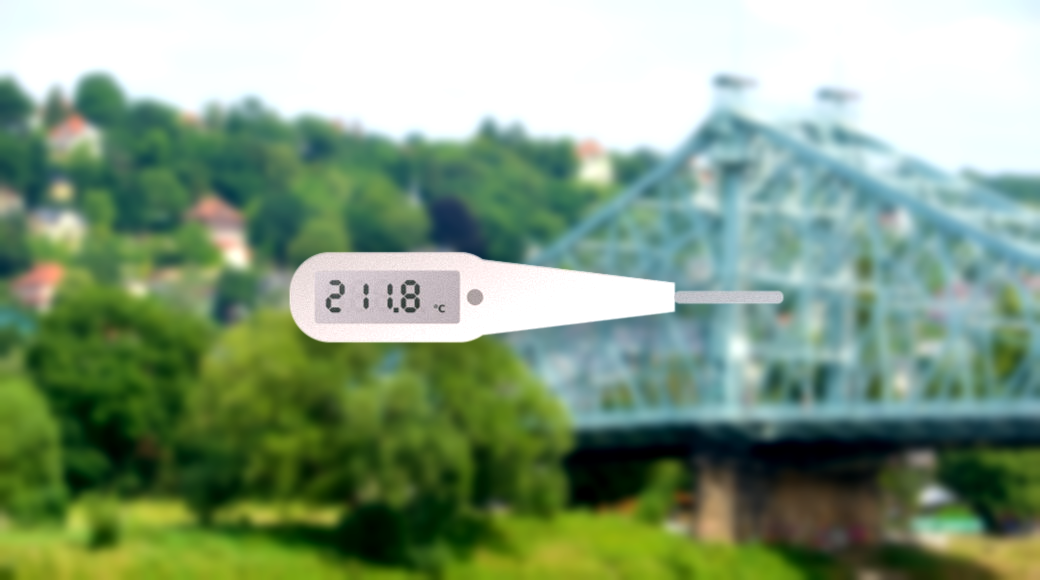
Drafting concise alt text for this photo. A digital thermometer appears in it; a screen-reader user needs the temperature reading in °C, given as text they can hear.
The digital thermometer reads 211.8 °C
